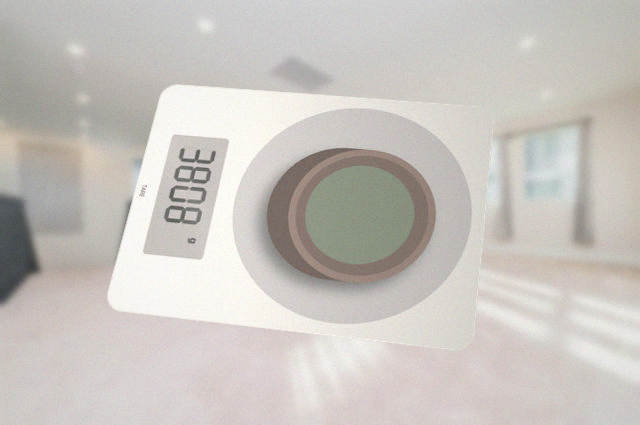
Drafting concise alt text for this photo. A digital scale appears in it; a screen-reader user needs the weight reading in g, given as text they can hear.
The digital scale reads 3808 g
